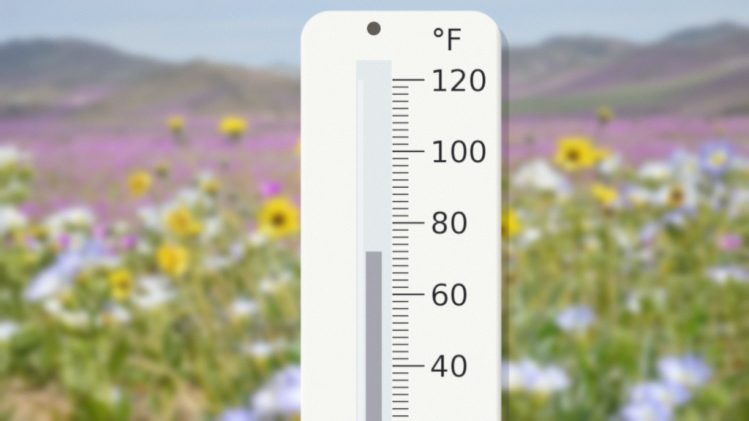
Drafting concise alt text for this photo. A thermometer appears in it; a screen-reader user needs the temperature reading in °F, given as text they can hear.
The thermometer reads 72 °F
